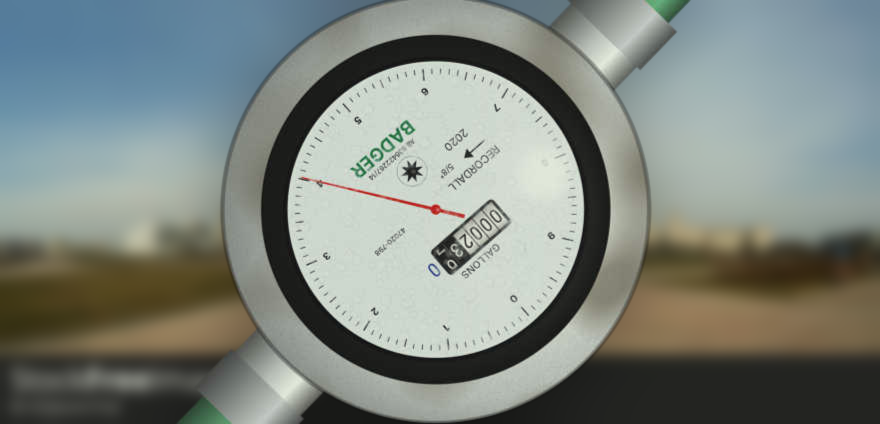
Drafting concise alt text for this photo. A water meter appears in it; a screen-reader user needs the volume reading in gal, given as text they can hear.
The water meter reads 2364.0 gal
